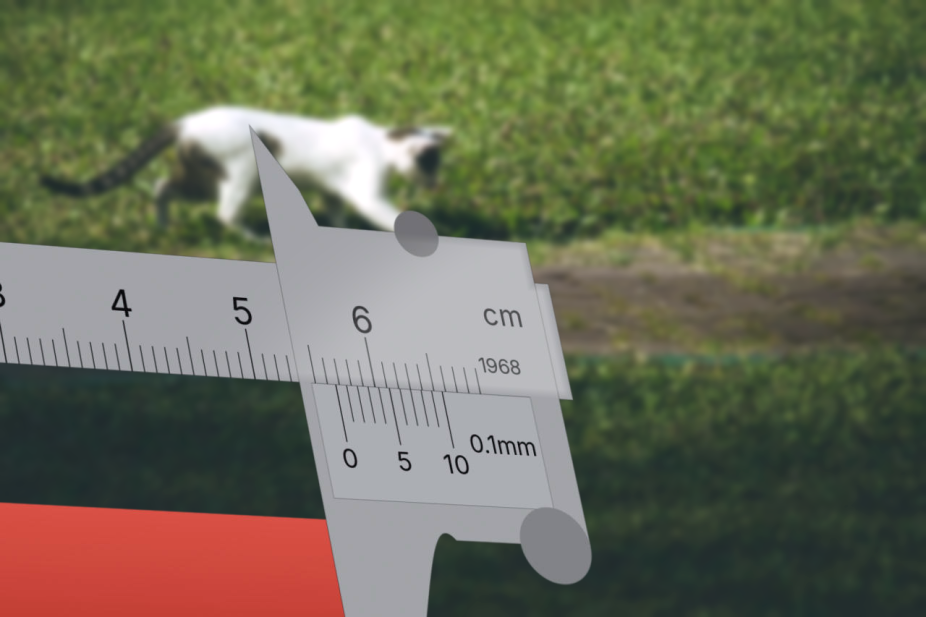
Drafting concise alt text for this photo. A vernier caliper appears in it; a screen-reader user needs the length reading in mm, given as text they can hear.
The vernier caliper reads 56.7 mm
